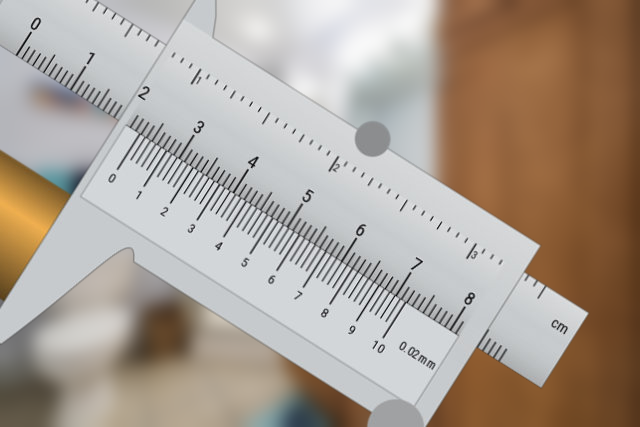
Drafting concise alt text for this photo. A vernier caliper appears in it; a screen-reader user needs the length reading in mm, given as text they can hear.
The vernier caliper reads 22.8 mm
